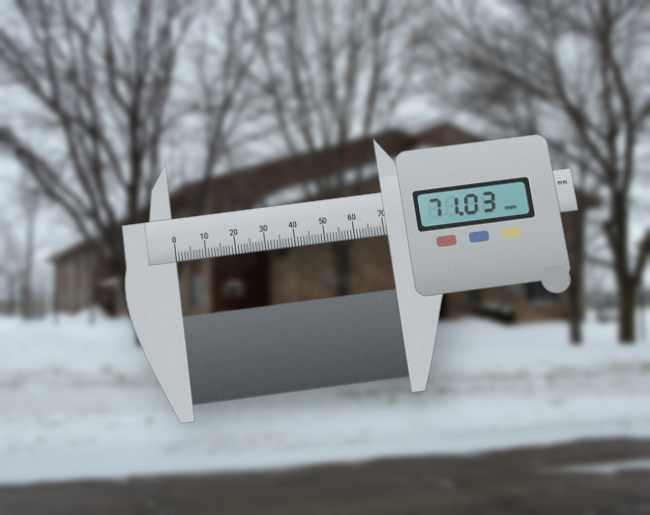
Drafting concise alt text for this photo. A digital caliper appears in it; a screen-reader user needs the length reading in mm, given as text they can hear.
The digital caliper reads 71.03 mm
